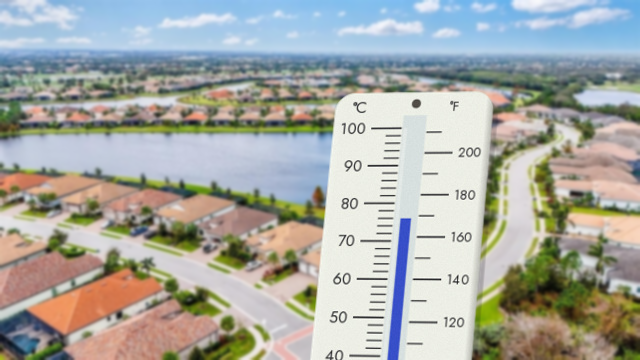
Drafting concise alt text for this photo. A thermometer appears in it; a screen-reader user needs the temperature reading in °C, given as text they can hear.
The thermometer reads 76 °C
